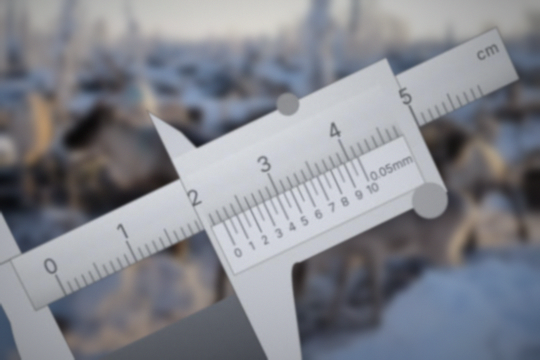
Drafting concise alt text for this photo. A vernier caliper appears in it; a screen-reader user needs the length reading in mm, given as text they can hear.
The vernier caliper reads 22.2 mm
